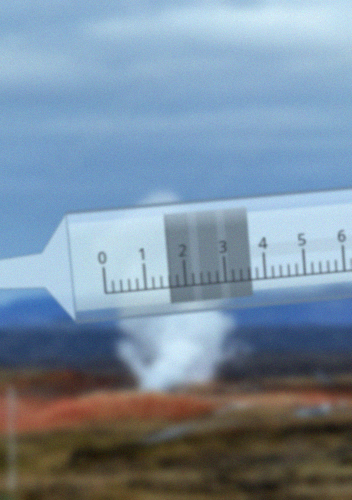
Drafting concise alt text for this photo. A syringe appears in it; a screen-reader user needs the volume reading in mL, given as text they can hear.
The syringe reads 1.6 mL
